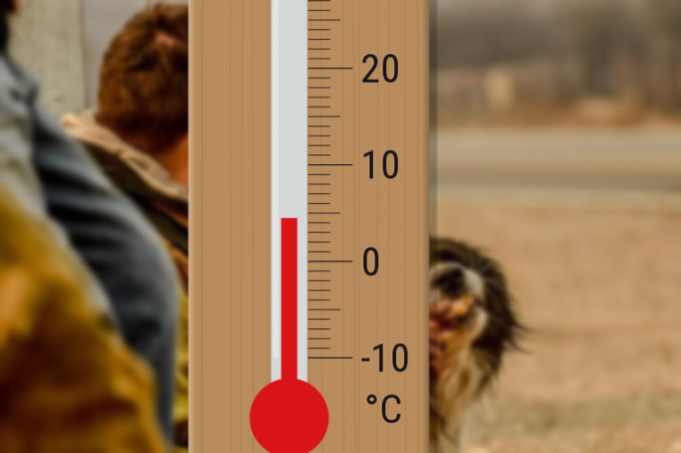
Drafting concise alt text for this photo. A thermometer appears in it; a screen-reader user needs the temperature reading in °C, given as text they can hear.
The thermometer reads 4.5 °C
